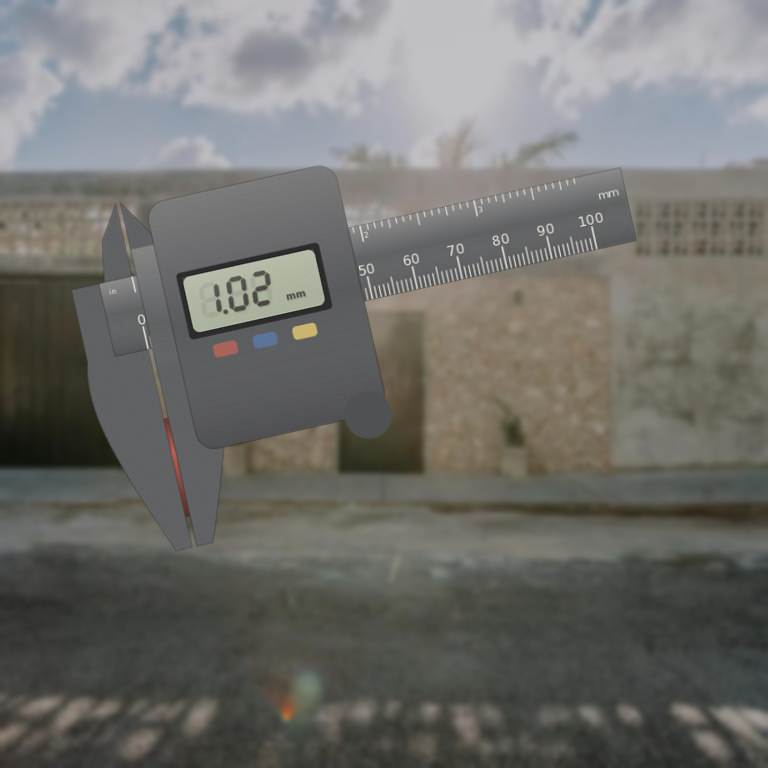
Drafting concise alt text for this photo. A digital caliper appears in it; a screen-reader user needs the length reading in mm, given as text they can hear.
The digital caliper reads 1.02 mm
